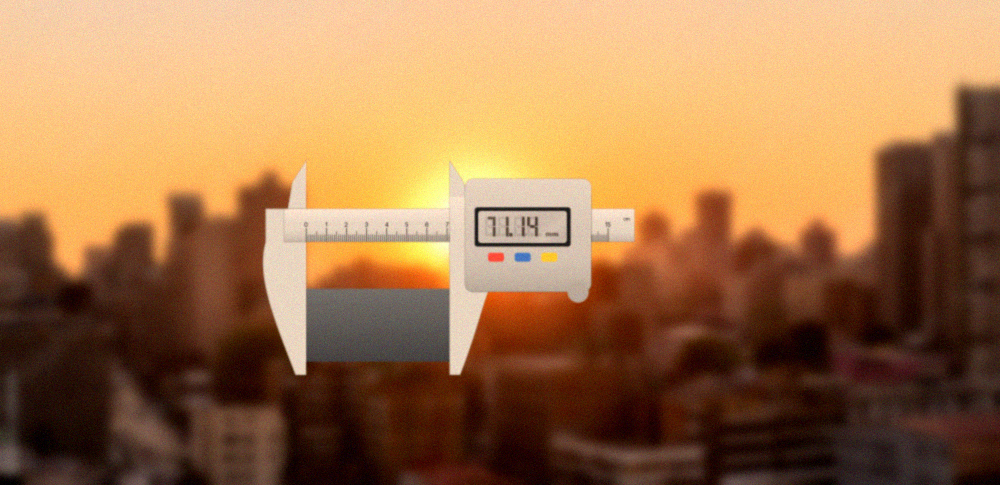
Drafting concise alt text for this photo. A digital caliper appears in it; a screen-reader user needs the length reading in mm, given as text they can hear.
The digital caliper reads 71.14 mm
